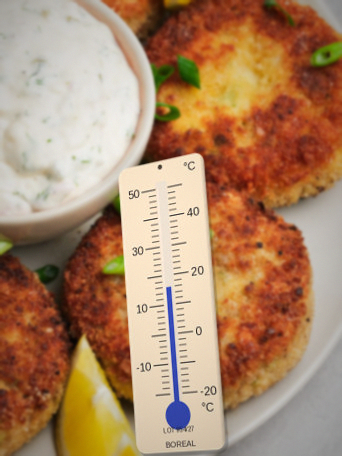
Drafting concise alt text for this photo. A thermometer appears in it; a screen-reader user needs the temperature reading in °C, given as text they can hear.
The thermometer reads 16 °C
